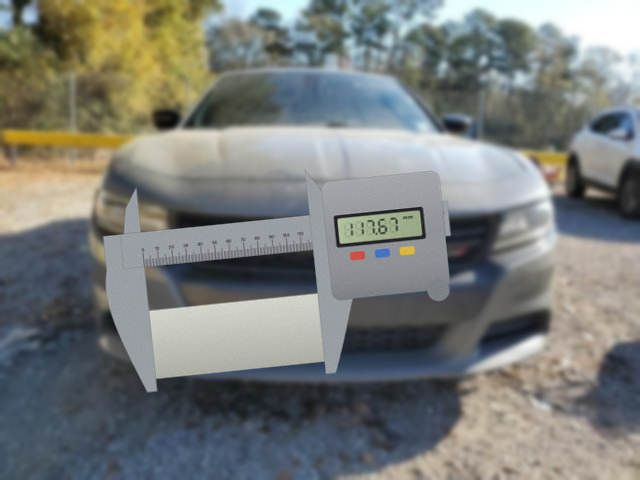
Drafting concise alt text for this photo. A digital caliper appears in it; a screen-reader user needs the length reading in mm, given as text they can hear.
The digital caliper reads 117.67 mm
